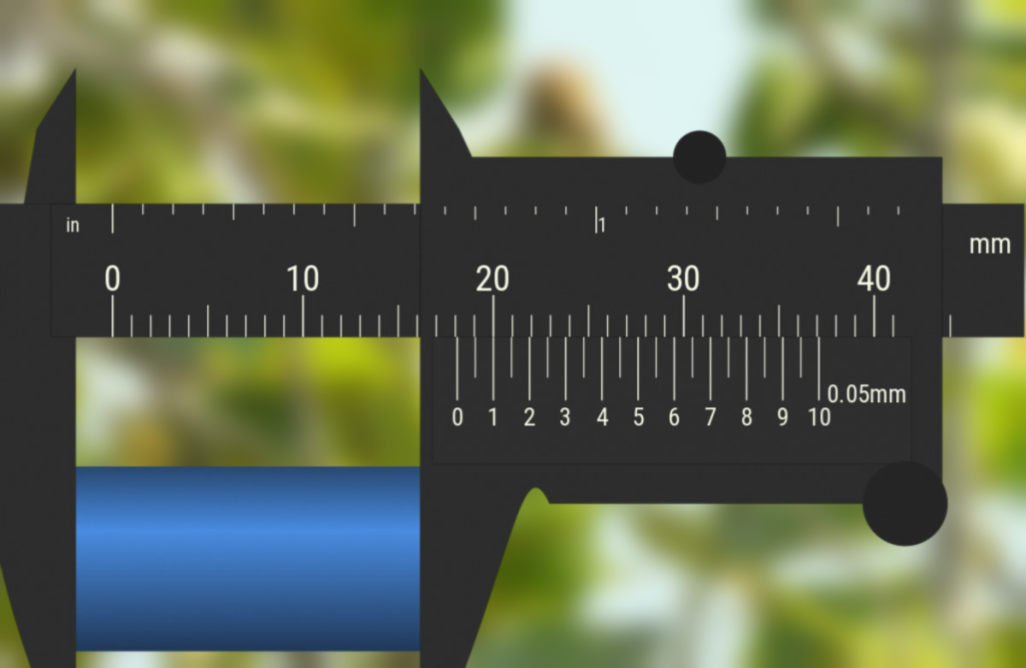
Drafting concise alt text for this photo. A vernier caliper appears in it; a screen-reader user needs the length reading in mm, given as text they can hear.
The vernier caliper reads 18.1 mm
